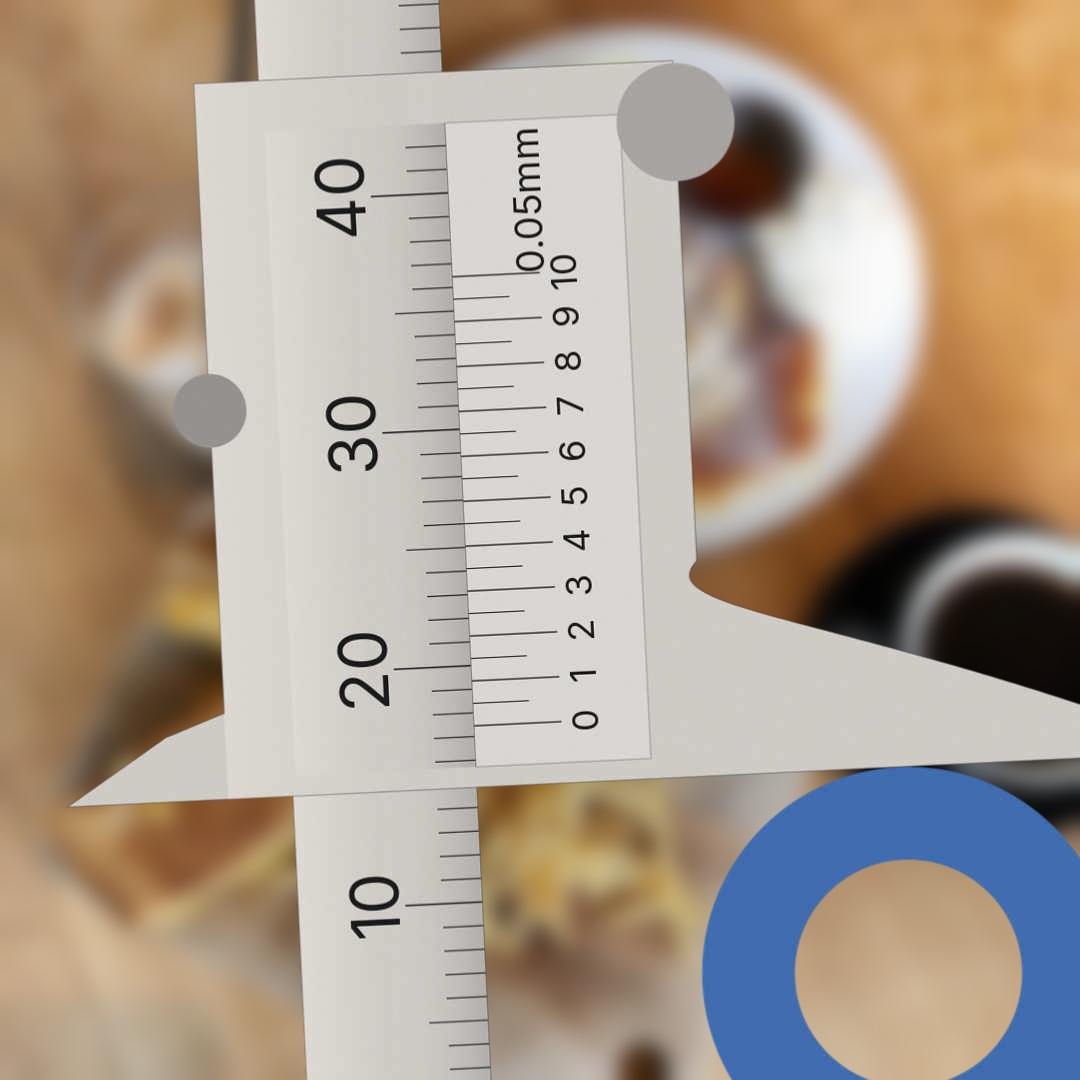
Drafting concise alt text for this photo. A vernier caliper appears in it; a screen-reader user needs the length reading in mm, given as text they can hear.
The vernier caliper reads 17.45 mm
